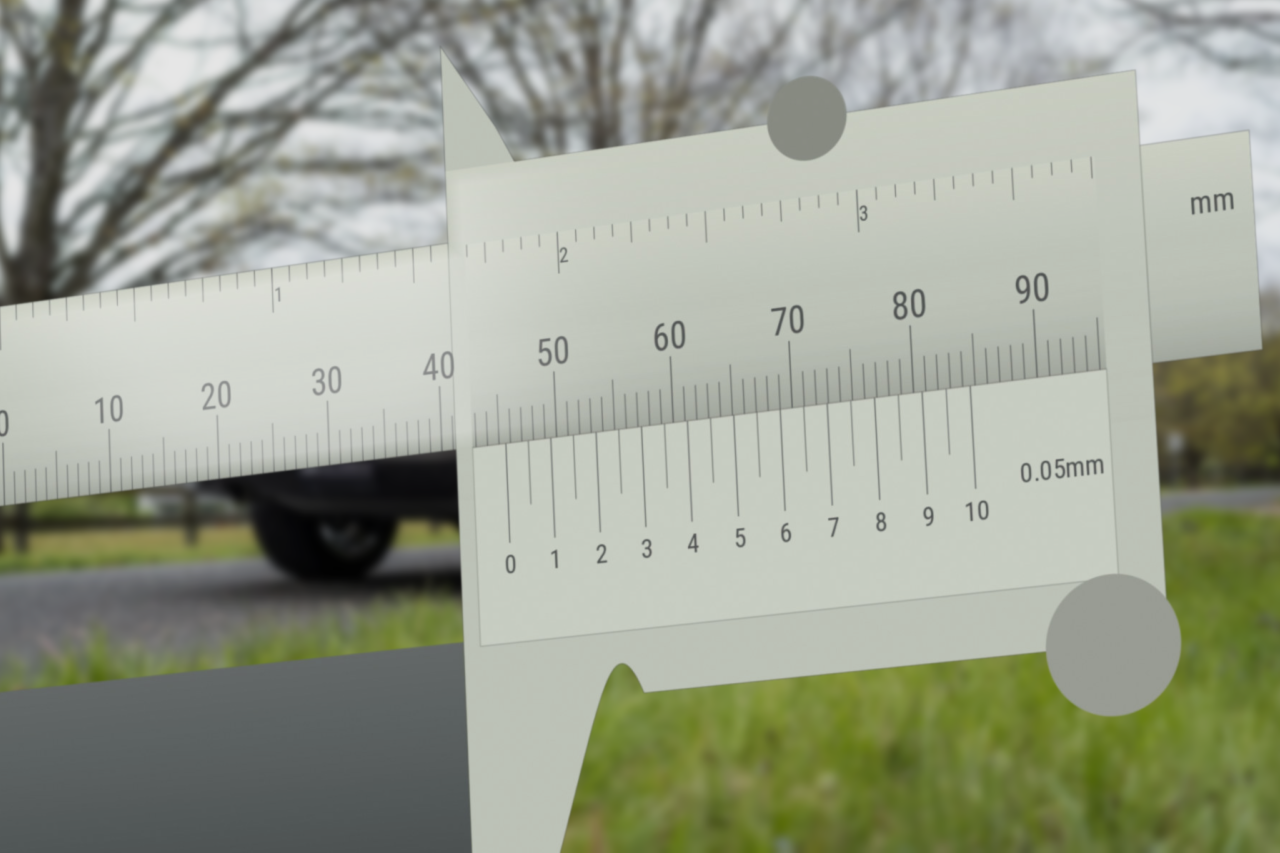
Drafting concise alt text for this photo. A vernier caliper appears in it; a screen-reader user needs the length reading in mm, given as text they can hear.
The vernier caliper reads 45.6 mm
